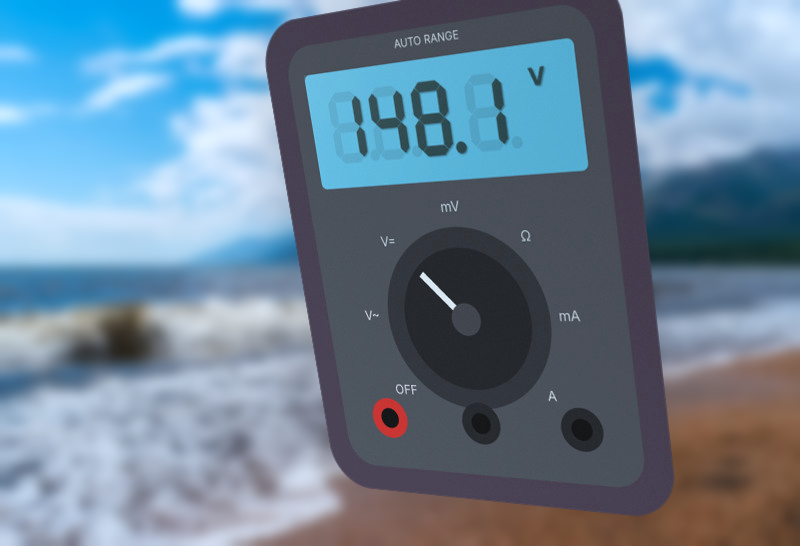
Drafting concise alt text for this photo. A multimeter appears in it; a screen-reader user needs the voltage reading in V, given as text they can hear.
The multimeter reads 148.1 V
